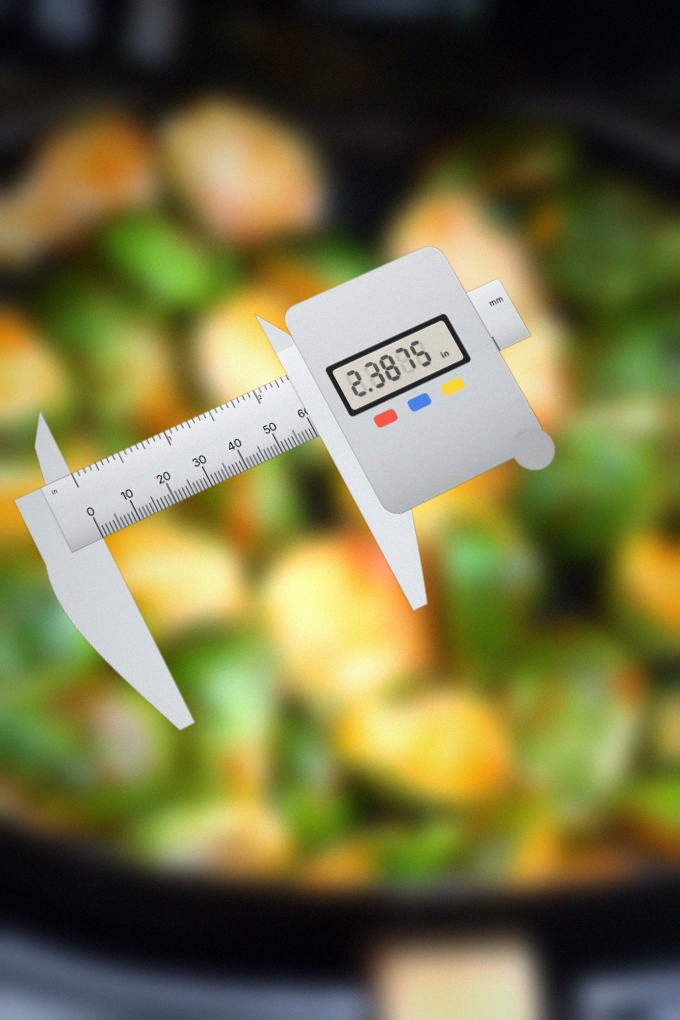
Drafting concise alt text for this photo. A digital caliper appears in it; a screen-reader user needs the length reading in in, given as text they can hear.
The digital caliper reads 2.3875 in
